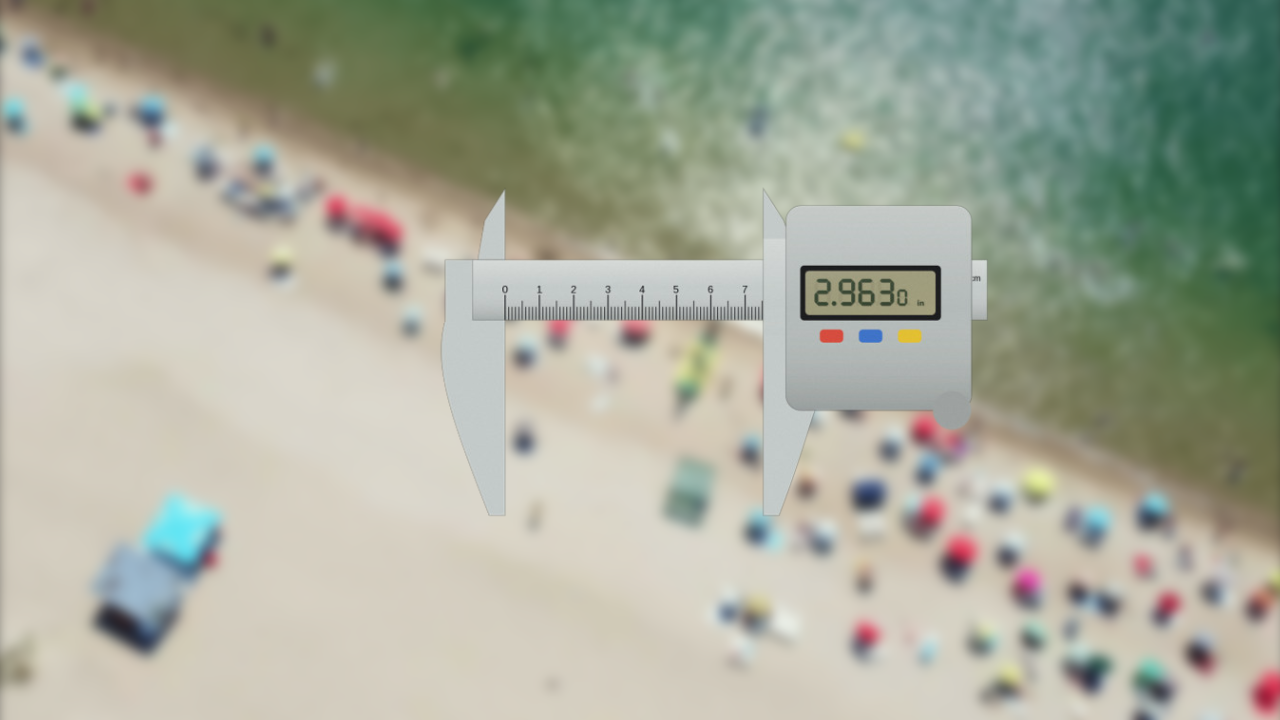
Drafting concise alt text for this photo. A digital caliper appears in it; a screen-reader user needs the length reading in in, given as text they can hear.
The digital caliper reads 2.9630 in
